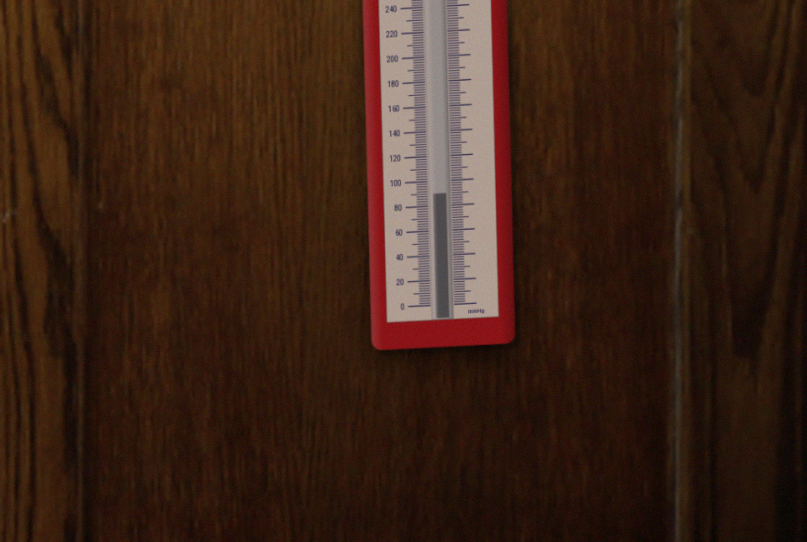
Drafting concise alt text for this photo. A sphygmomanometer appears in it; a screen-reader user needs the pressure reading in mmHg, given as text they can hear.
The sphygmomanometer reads 90 mmHg
